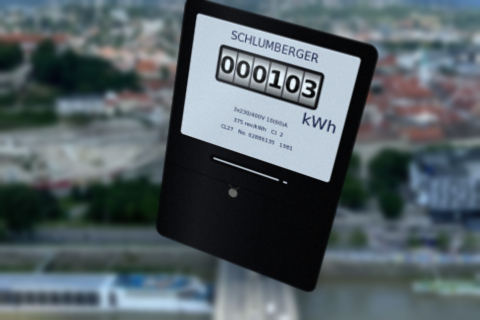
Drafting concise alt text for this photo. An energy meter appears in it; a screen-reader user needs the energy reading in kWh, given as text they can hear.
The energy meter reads 103 kWh
